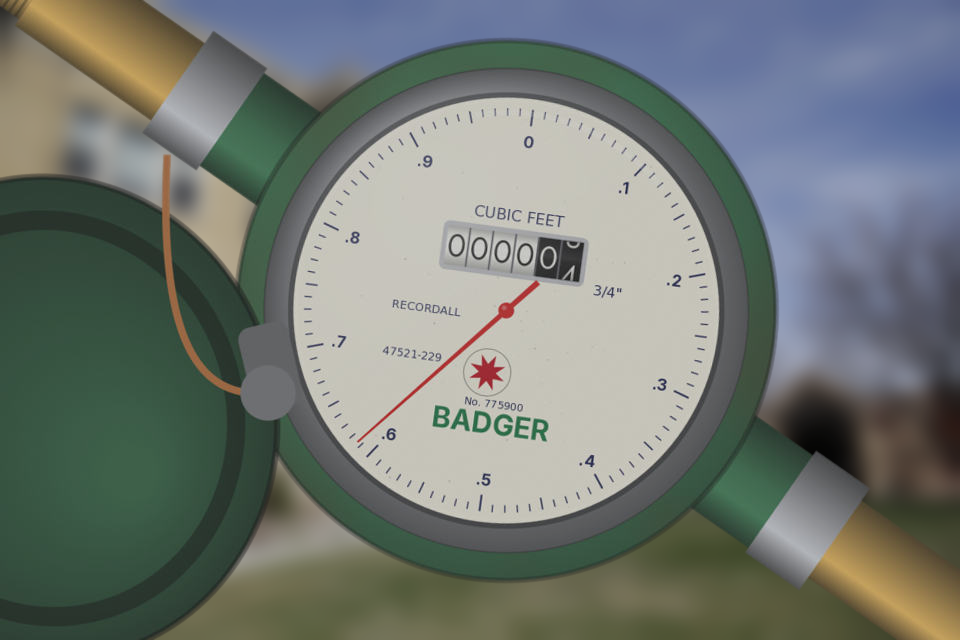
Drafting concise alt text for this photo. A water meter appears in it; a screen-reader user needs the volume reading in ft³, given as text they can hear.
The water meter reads 3.61 ft³
